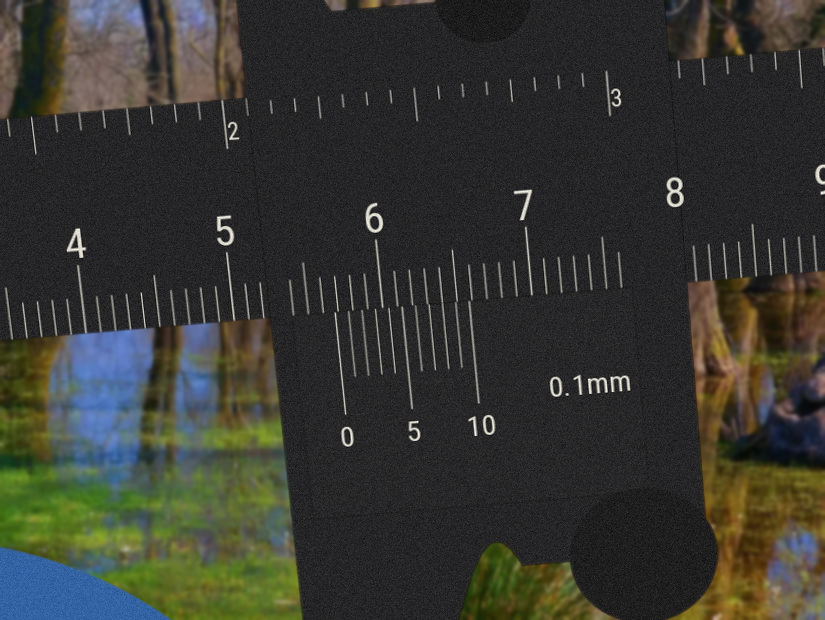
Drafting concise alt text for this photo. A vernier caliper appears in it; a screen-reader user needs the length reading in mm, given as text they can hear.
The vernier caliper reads 56.8 mm
